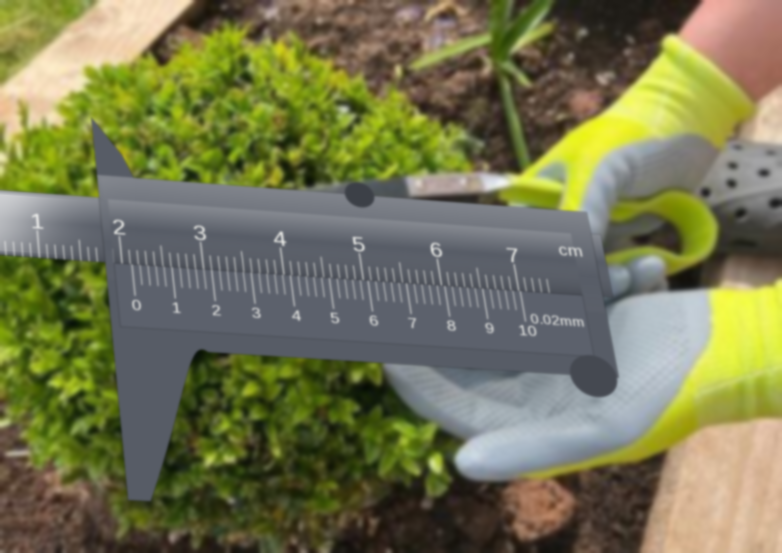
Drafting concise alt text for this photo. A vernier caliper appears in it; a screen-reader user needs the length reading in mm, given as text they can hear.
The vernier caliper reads 21.2 mm
